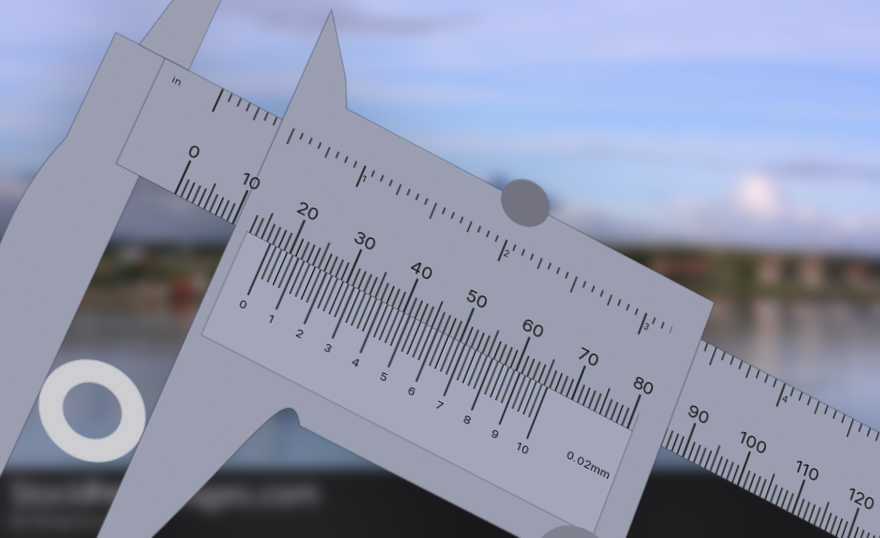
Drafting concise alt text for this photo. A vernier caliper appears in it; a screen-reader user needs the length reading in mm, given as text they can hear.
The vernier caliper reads 16.6 mm
